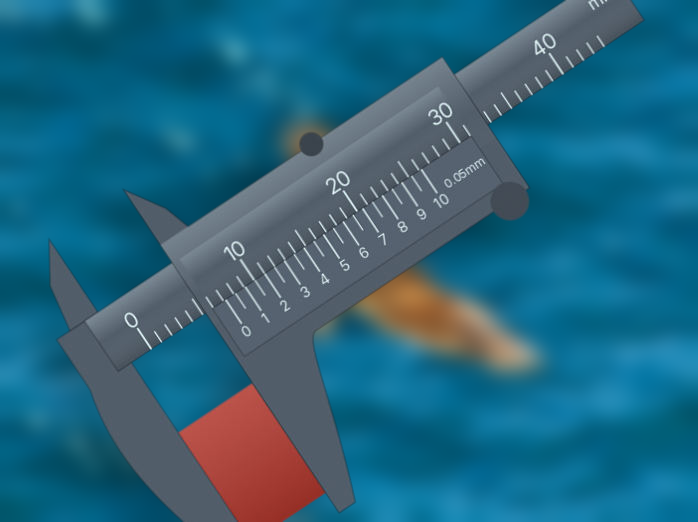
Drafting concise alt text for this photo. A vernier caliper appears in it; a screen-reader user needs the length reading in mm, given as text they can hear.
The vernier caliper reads 7.2 mm
